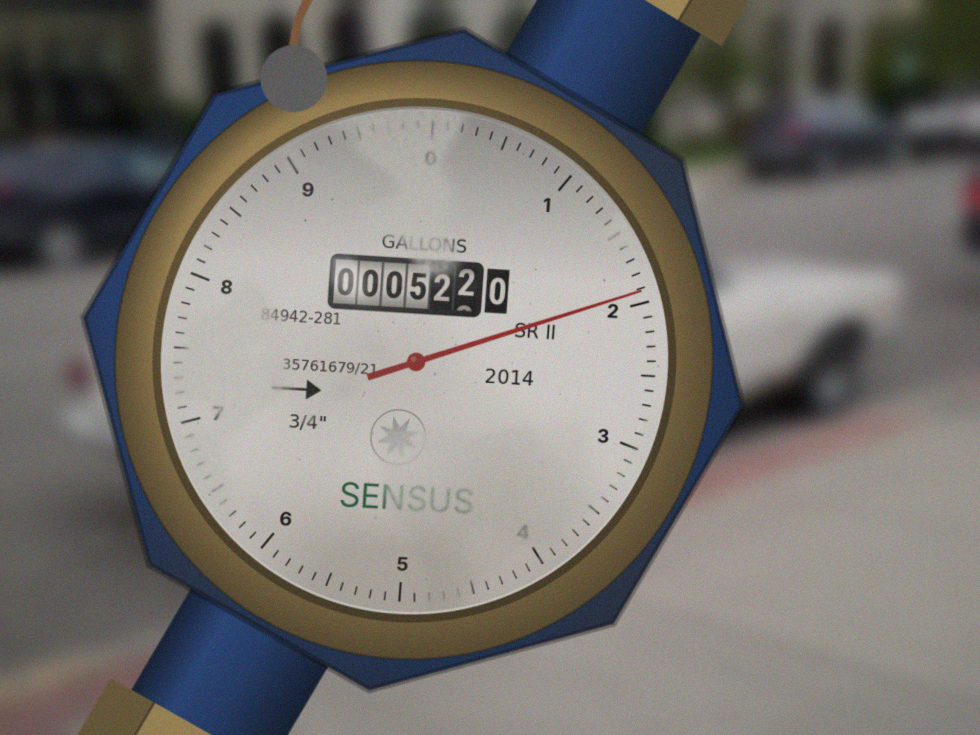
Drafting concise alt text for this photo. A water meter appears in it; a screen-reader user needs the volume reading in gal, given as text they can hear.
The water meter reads 5221.9 gal
